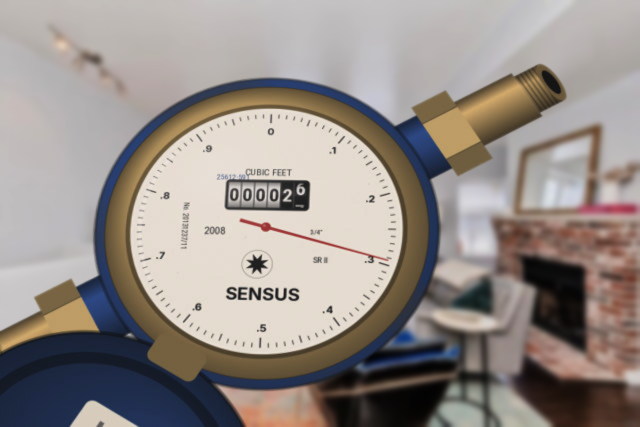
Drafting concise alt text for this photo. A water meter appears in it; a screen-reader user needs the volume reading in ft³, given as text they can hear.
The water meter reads 26.29 ft³
